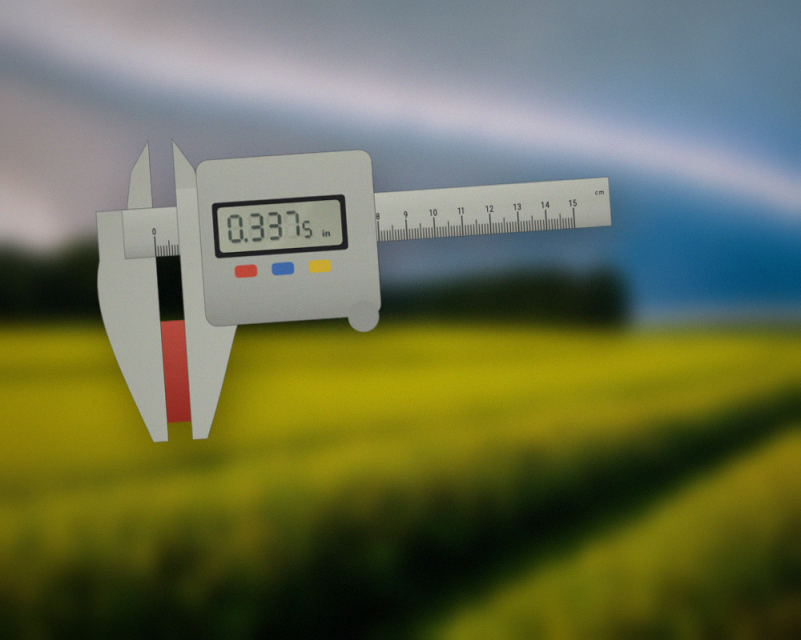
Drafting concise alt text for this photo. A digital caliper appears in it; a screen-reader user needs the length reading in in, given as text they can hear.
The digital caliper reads 0.3375 in
